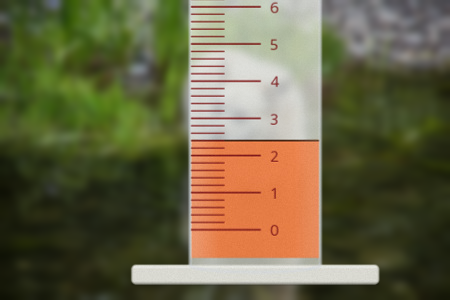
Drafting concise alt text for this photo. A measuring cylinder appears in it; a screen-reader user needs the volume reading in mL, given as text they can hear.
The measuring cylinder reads 2.4 mL
